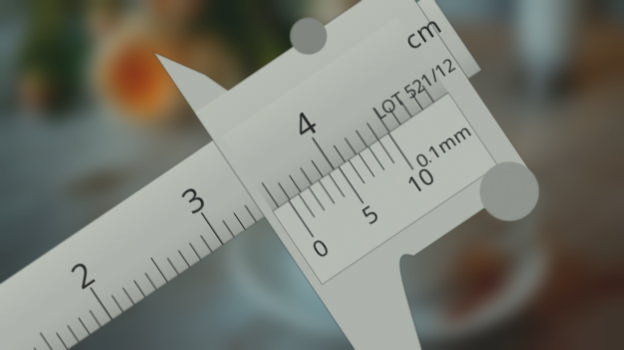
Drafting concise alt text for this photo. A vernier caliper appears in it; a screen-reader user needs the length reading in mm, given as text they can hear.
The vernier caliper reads 35.9 mm
